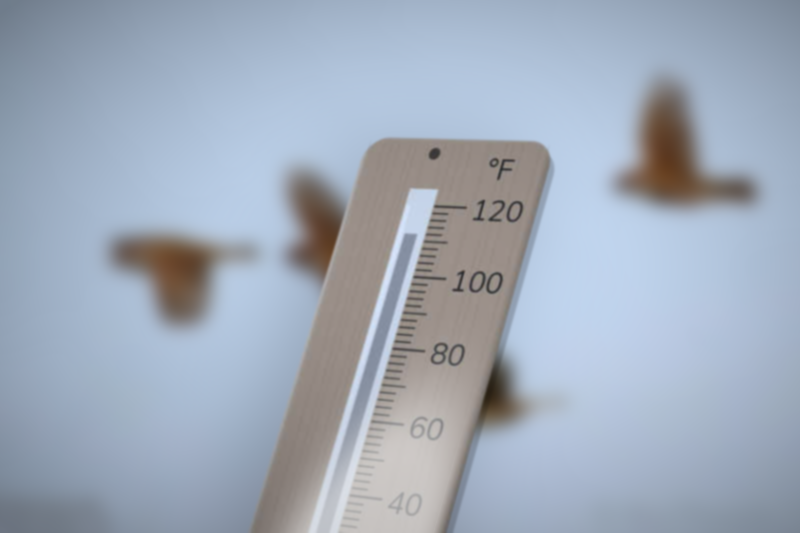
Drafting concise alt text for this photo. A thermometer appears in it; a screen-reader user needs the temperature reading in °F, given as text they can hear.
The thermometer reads 112 °F
